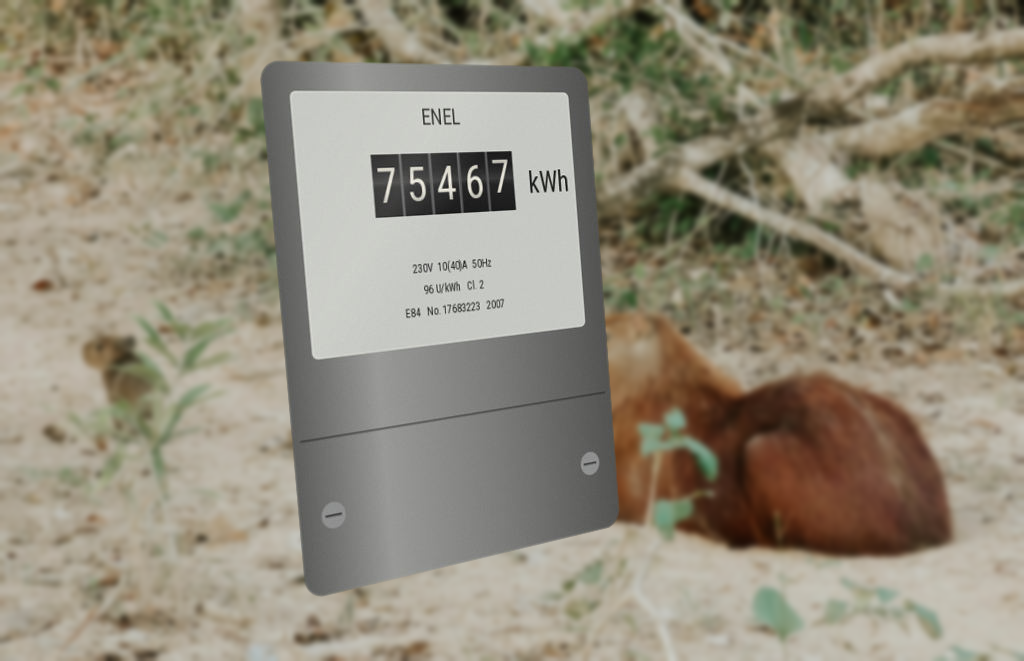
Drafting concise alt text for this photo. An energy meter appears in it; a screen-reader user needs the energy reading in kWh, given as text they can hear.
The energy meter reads 75467 kWh
